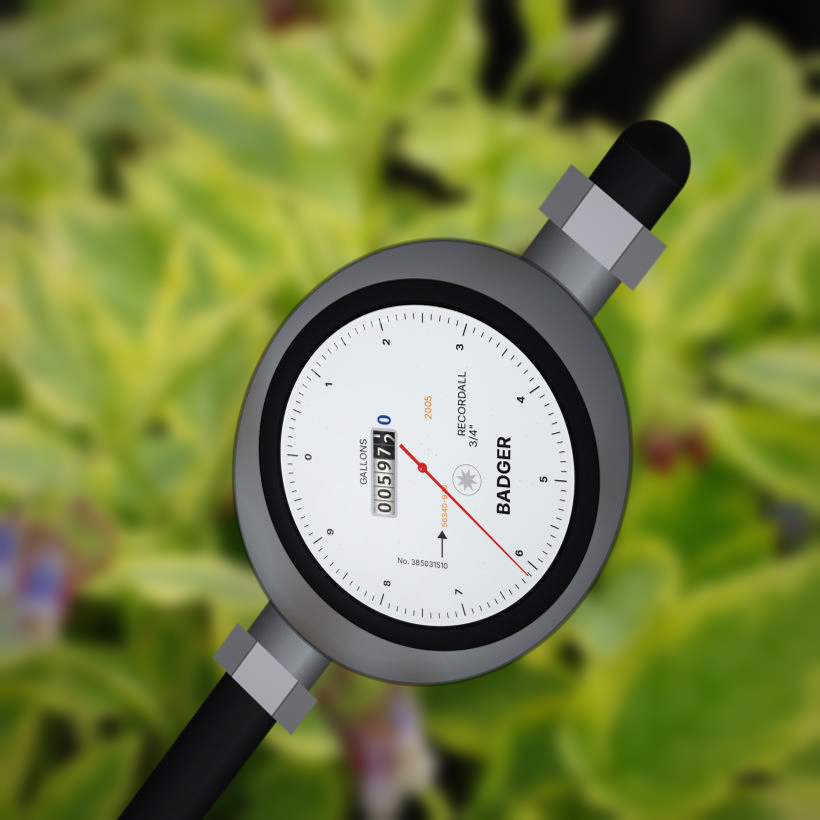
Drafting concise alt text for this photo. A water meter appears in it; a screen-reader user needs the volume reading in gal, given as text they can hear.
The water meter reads 59716.1 gal
